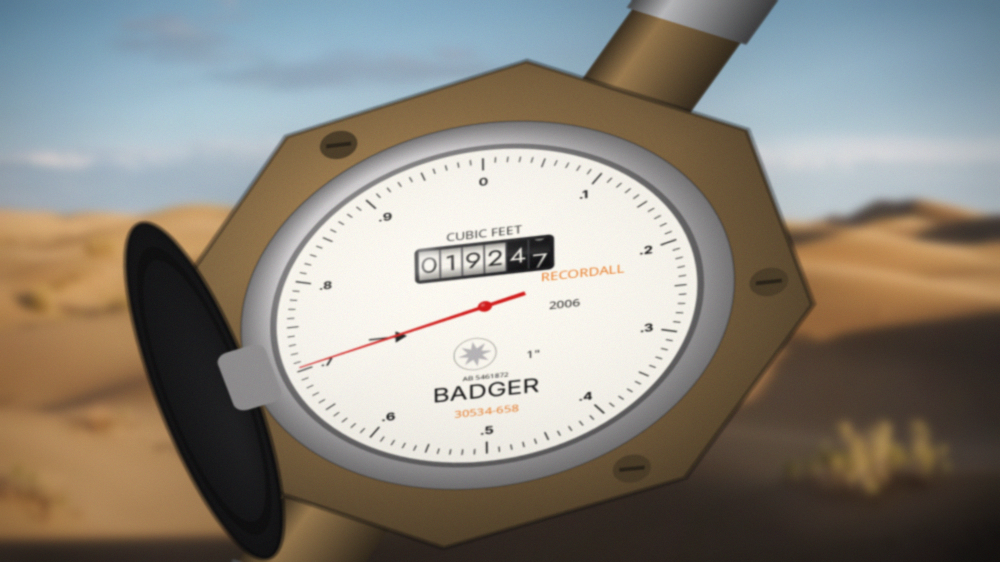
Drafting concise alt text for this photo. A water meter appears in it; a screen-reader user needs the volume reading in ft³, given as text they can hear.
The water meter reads 19246.70 ft³
